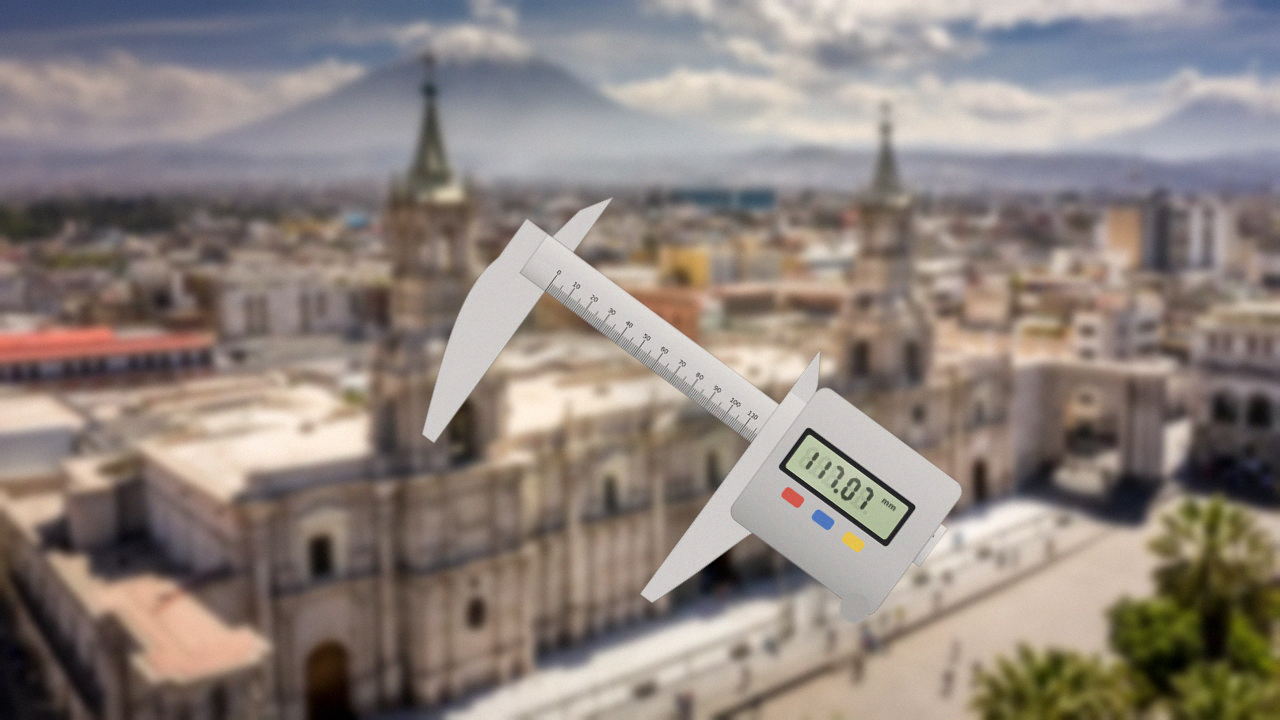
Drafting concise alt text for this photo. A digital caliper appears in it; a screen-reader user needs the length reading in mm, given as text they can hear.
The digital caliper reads 117.07 mm
